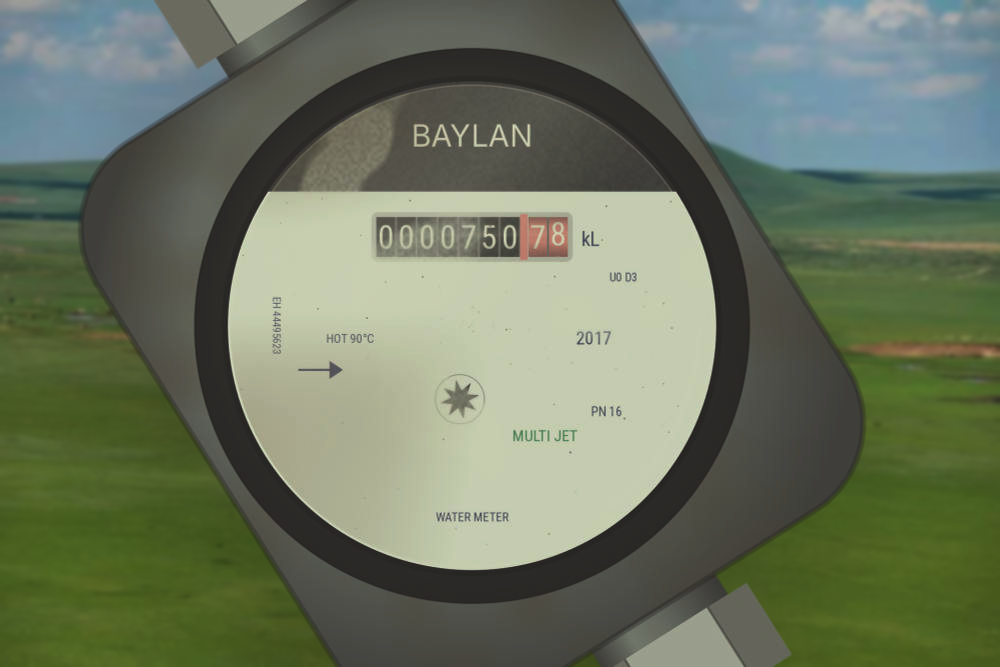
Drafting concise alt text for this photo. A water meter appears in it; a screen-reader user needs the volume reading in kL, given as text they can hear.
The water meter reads 750.78 kL
